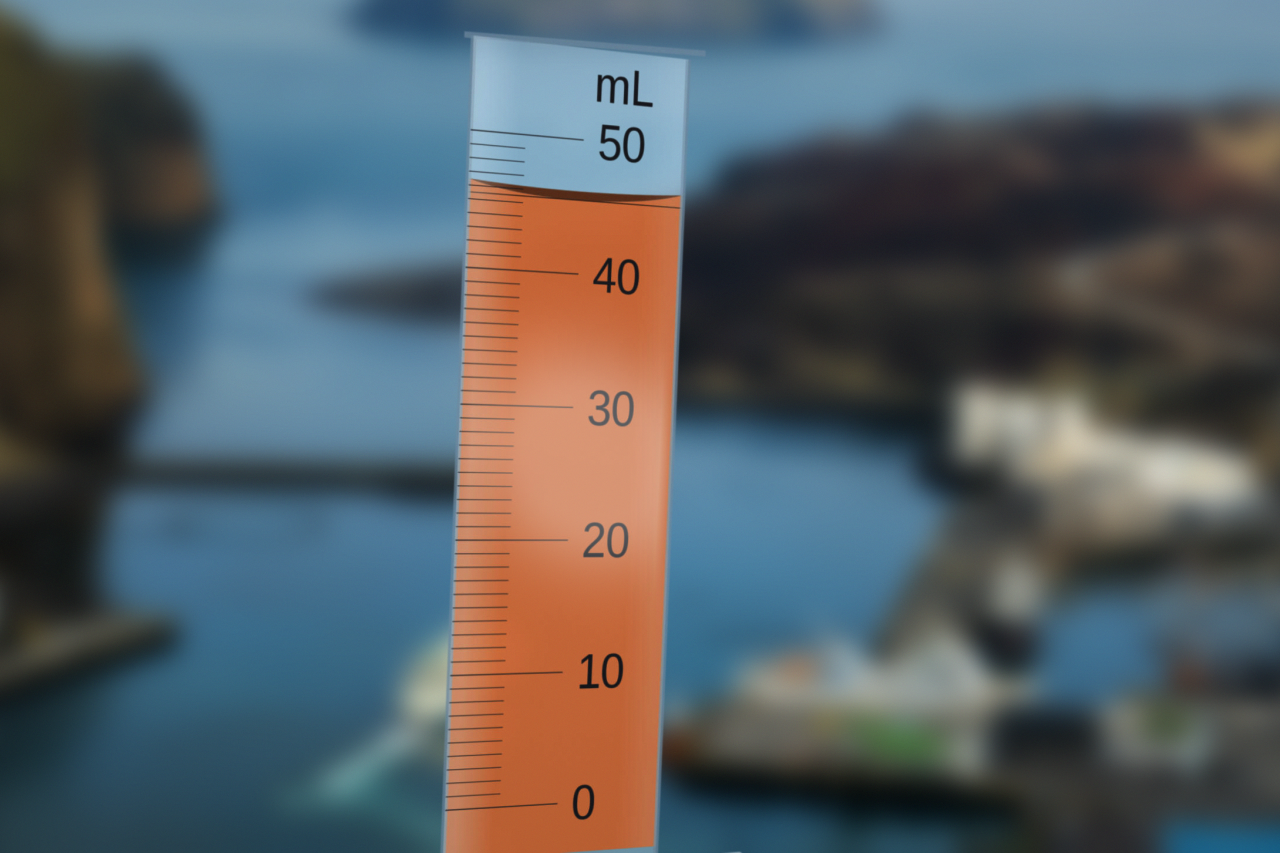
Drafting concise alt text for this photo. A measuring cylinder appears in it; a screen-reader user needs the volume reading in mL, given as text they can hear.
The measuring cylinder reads 45.5 mL
